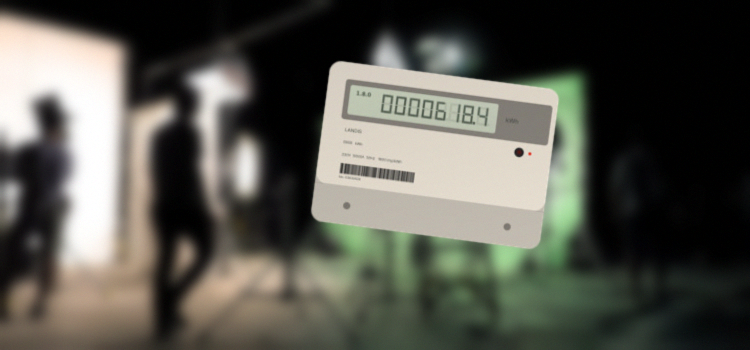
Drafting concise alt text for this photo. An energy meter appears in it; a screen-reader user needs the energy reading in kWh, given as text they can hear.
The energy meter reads 618.4 kWh
